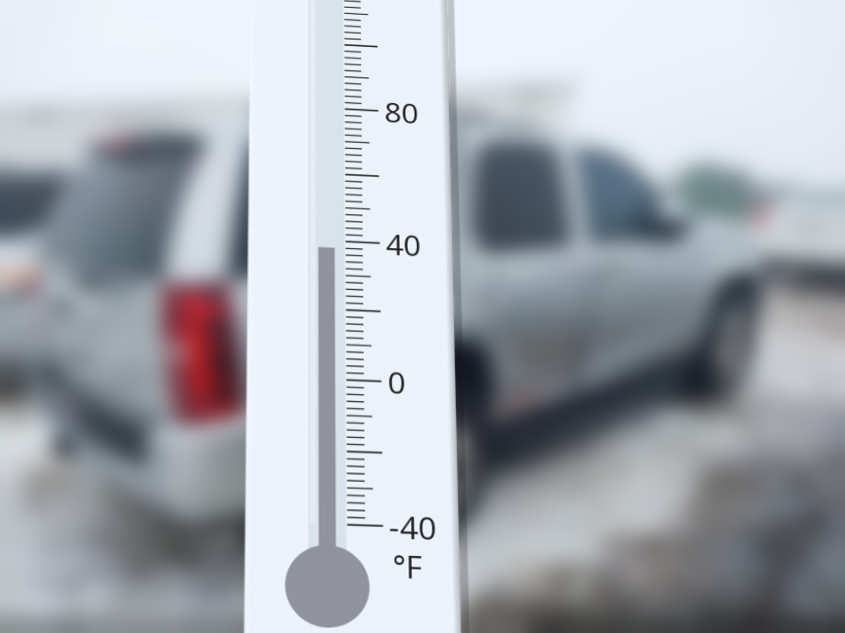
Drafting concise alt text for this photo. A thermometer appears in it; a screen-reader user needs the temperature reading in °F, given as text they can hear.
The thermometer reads 38 °F
